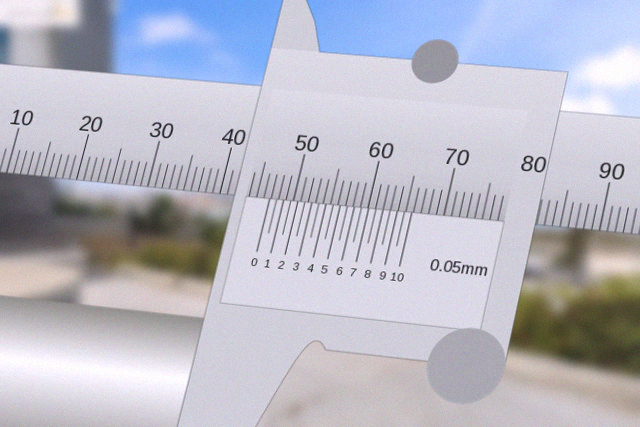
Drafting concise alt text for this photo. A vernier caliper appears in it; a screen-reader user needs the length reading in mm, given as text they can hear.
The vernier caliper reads 46.8 mm
